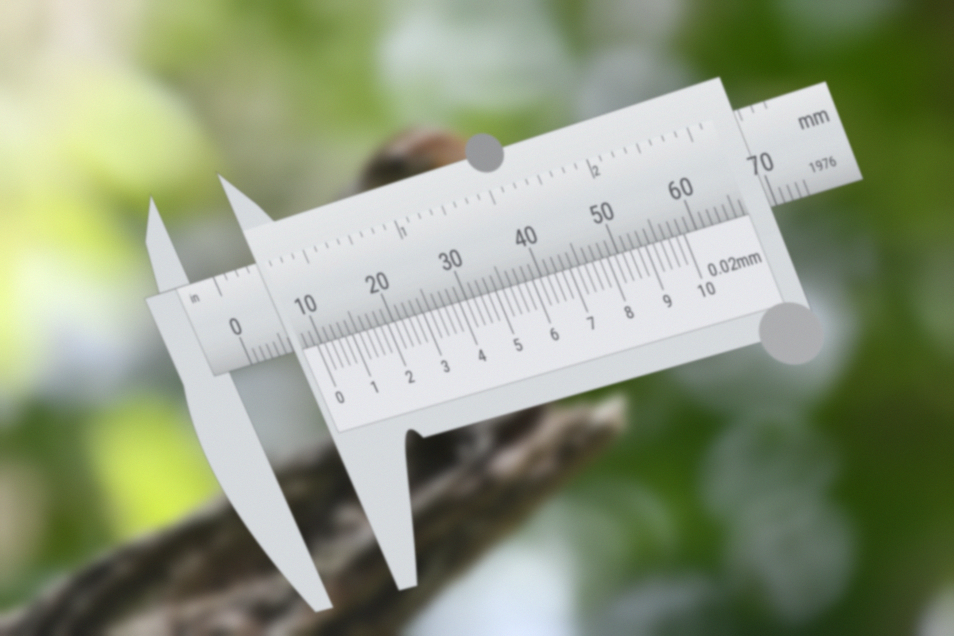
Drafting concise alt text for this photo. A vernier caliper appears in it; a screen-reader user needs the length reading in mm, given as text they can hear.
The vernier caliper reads 9.4 mm
